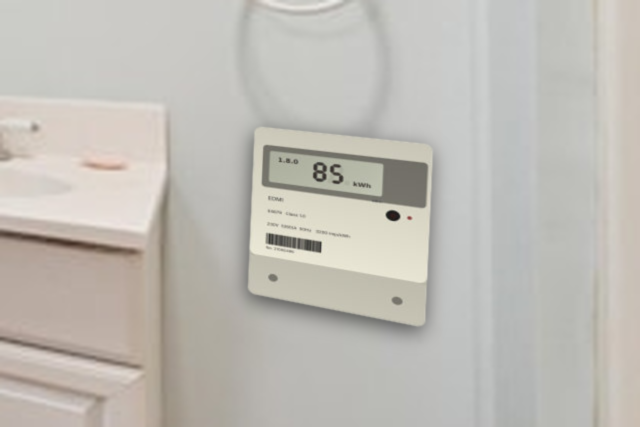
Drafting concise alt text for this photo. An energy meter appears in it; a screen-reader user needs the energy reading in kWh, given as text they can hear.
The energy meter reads 85 kWh
